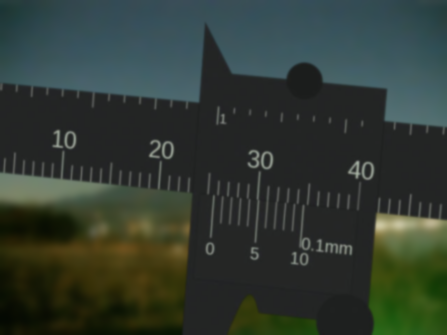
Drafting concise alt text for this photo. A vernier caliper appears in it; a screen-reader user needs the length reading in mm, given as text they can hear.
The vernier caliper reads 25.6 mm
